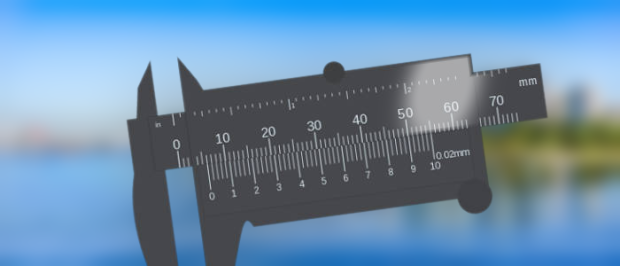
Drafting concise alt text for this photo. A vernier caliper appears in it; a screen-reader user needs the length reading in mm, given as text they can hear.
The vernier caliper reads 6.0 mm
